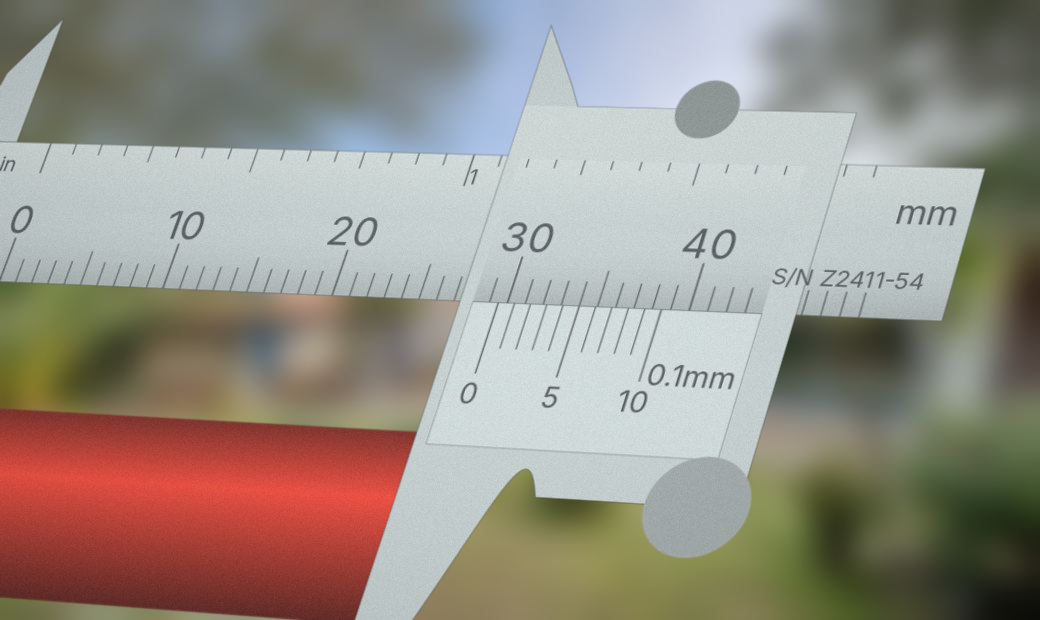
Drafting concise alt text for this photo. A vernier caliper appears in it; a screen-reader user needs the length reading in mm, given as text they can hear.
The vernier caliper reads 29.5 mm
